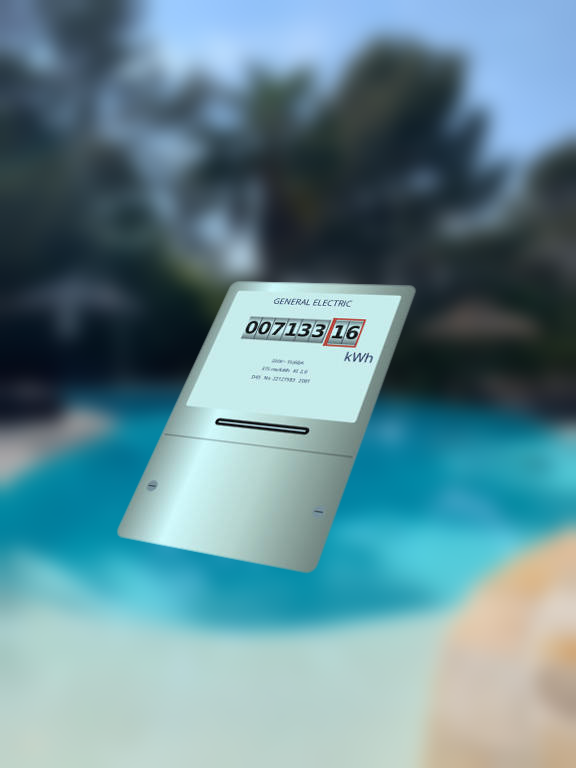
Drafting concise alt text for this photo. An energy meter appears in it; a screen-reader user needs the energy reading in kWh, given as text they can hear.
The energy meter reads 7133.16 kWh
